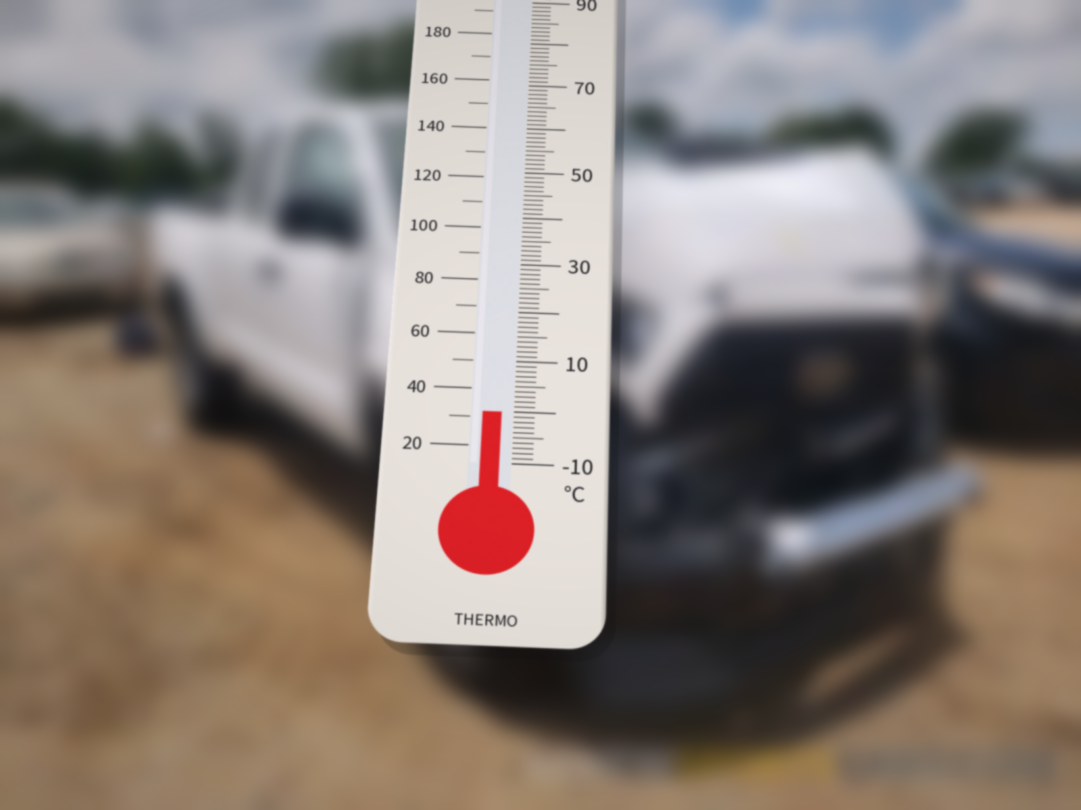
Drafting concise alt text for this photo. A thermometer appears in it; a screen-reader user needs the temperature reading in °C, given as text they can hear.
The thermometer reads 0 °C
